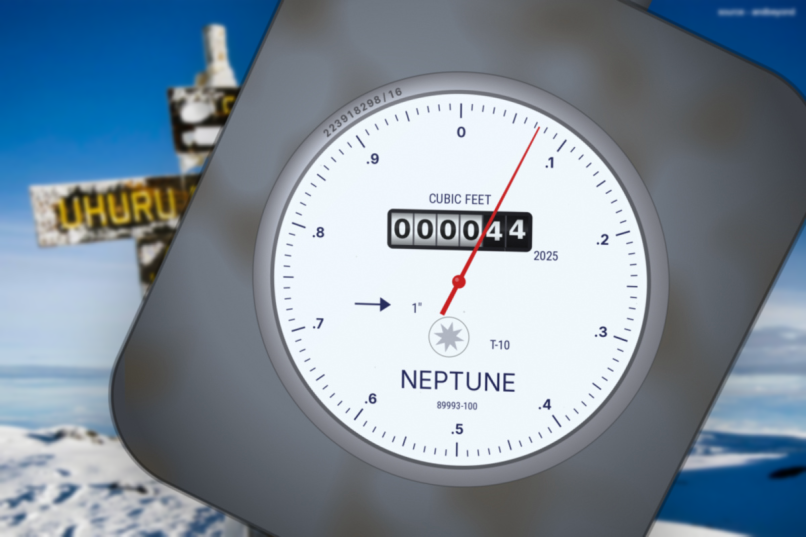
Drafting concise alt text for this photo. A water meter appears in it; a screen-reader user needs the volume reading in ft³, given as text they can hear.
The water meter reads 44.07 ft³
